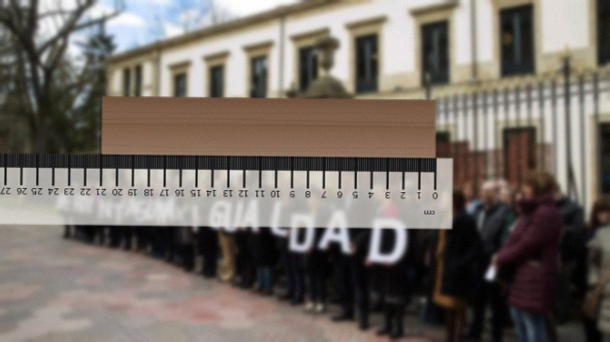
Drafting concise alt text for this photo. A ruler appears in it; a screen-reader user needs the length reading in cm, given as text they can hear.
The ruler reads 21 cm
